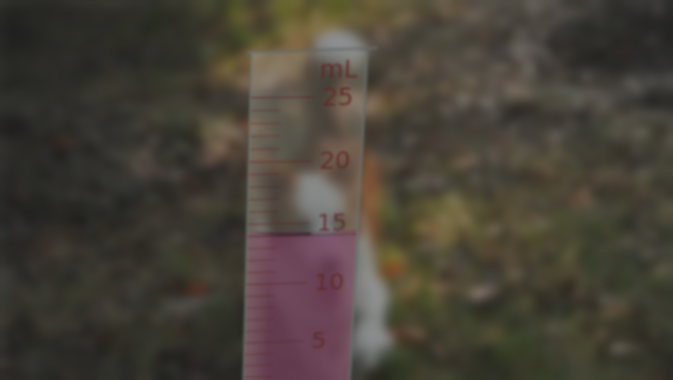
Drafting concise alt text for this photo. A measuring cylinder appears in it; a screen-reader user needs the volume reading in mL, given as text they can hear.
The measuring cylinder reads 14 mL
